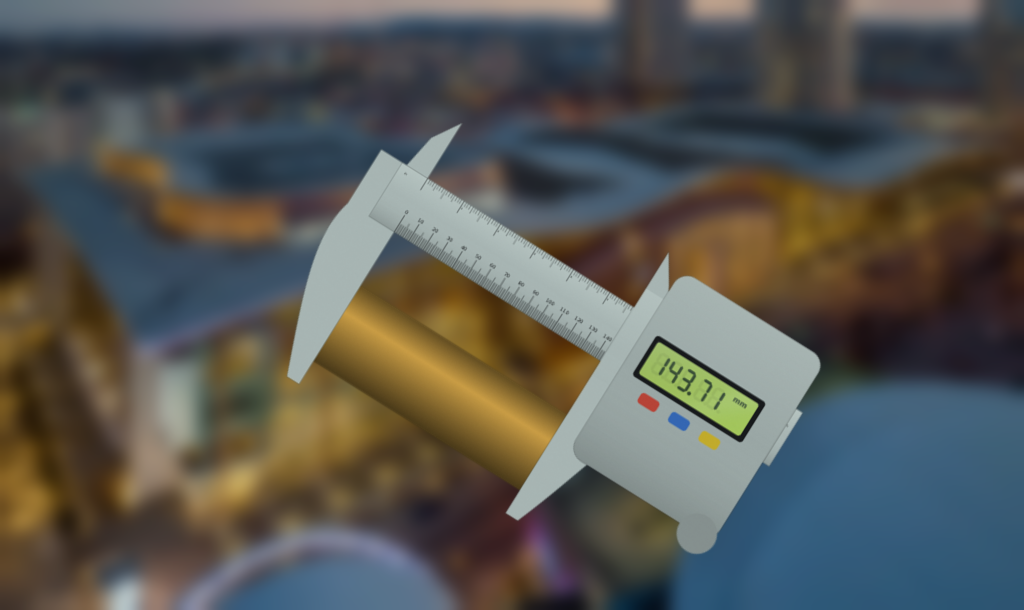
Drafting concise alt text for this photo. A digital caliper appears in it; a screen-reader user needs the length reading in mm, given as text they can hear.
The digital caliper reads 143.71 mm
